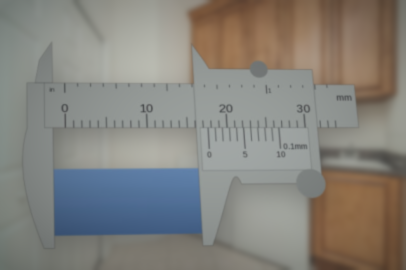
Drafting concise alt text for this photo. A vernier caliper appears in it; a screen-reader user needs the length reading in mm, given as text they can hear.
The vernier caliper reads 17.6 mm
